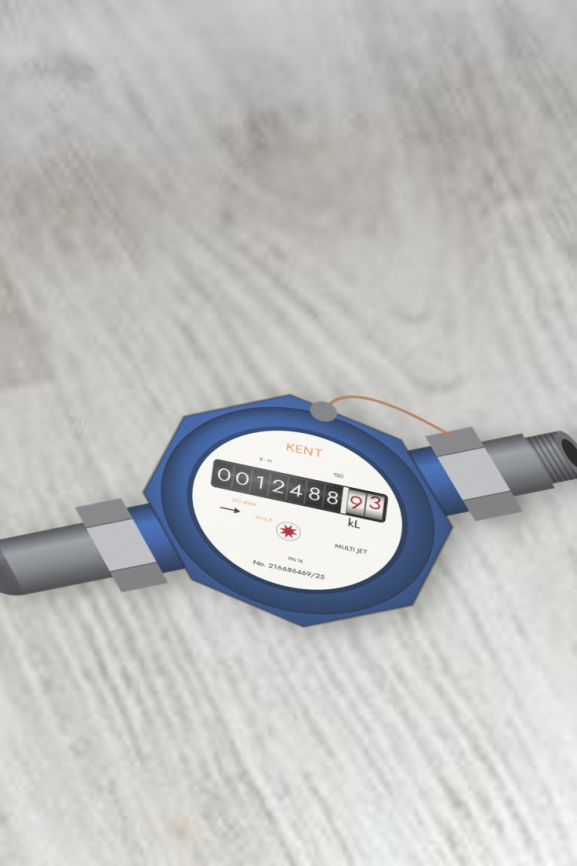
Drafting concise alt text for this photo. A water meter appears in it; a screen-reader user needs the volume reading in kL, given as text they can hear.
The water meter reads 12488.93 kL
